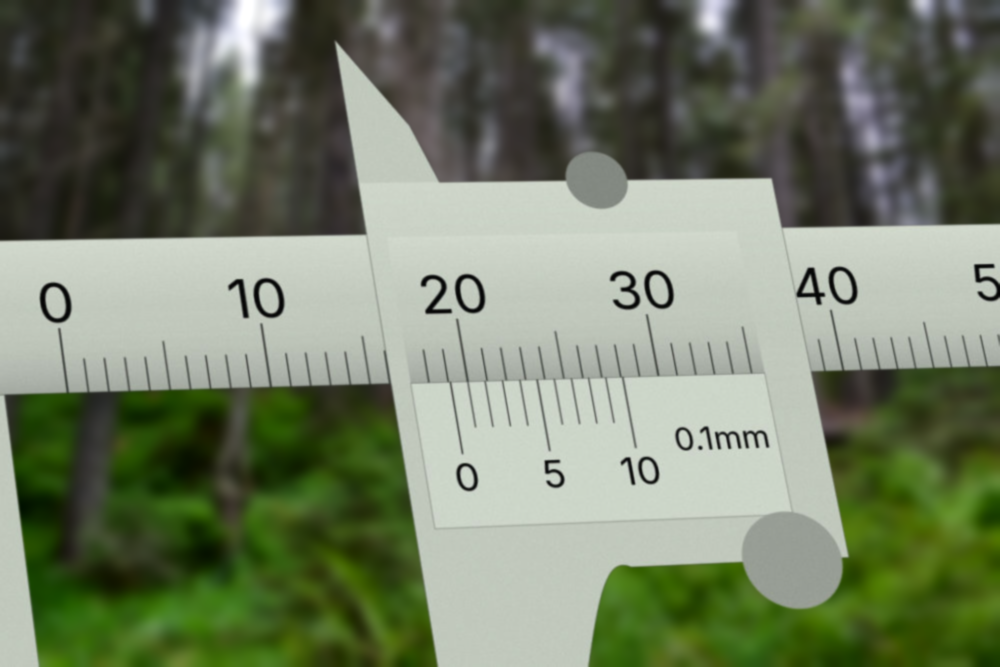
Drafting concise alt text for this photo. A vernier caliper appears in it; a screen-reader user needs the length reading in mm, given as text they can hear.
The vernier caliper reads 19.1 mm
